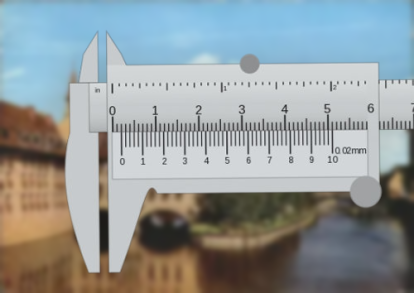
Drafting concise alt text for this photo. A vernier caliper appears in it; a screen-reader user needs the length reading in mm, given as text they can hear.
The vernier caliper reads 2.0 mm
